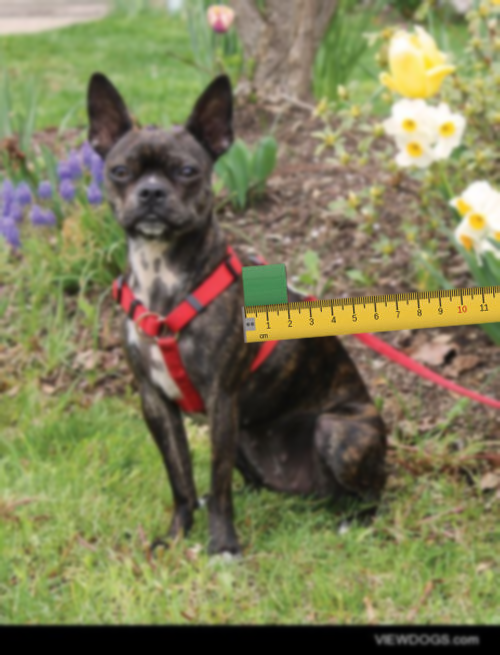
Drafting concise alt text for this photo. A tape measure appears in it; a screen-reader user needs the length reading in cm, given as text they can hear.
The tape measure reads 2 cm
